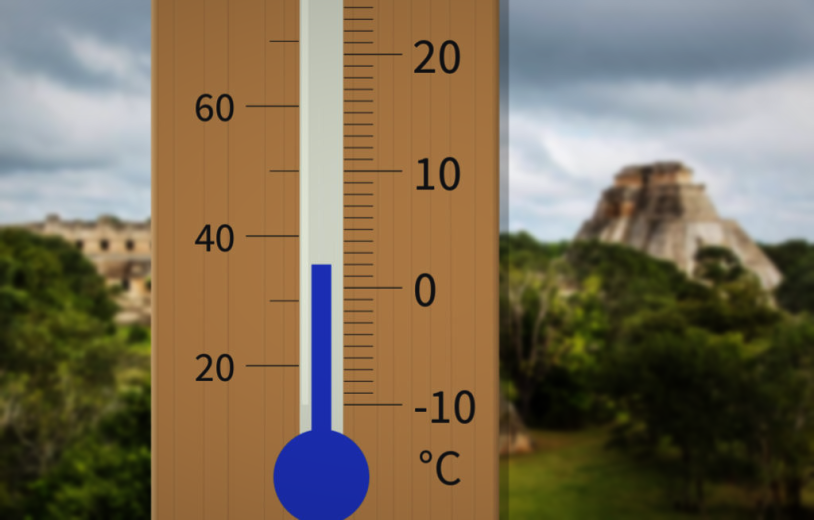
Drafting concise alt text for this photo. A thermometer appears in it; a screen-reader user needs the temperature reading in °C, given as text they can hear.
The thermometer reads 2 °C
